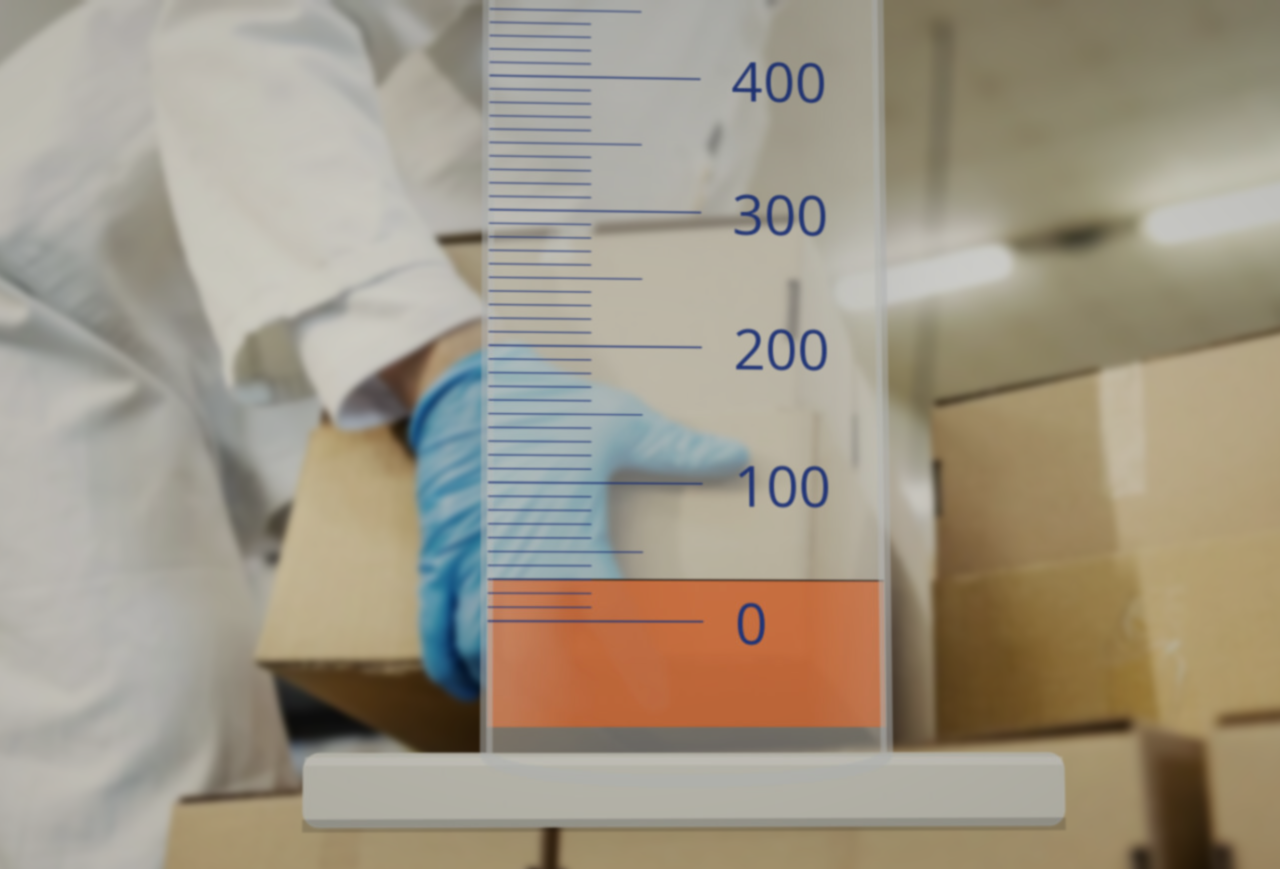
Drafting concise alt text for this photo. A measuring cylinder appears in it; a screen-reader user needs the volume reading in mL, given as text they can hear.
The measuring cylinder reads 30 mL
